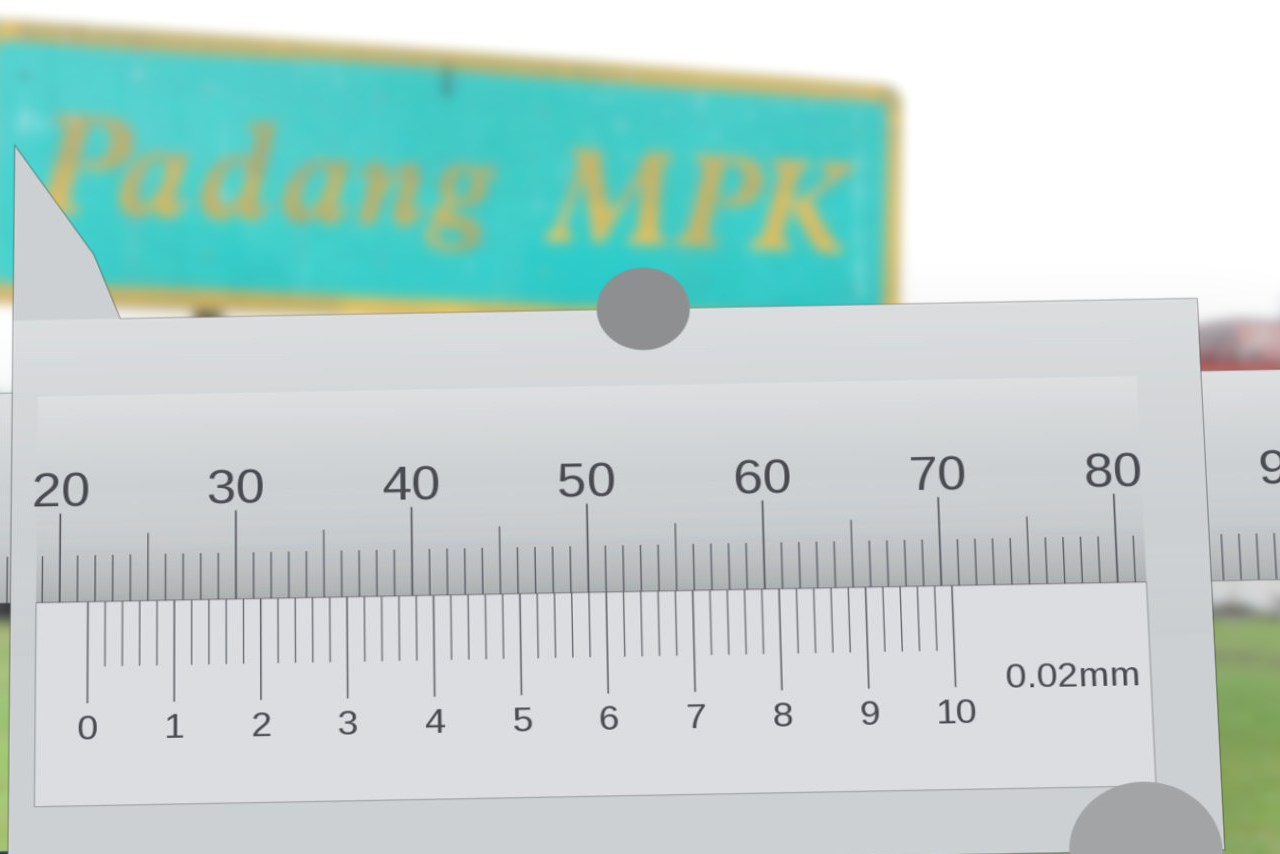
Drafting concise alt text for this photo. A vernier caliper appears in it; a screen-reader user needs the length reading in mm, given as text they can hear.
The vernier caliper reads 21.6 mm
